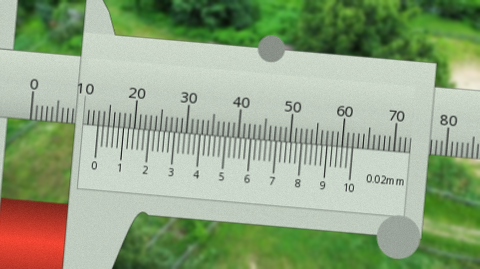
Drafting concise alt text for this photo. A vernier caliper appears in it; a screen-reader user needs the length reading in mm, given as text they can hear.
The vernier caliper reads 13.0 mm
